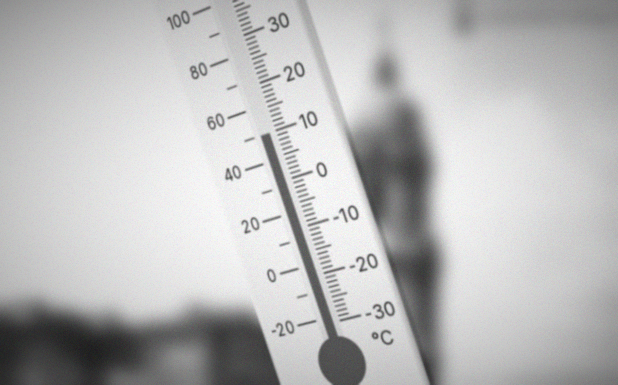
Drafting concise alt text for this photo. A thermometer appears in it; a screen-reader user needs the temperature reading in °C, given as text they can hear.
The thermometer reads 10 °C
